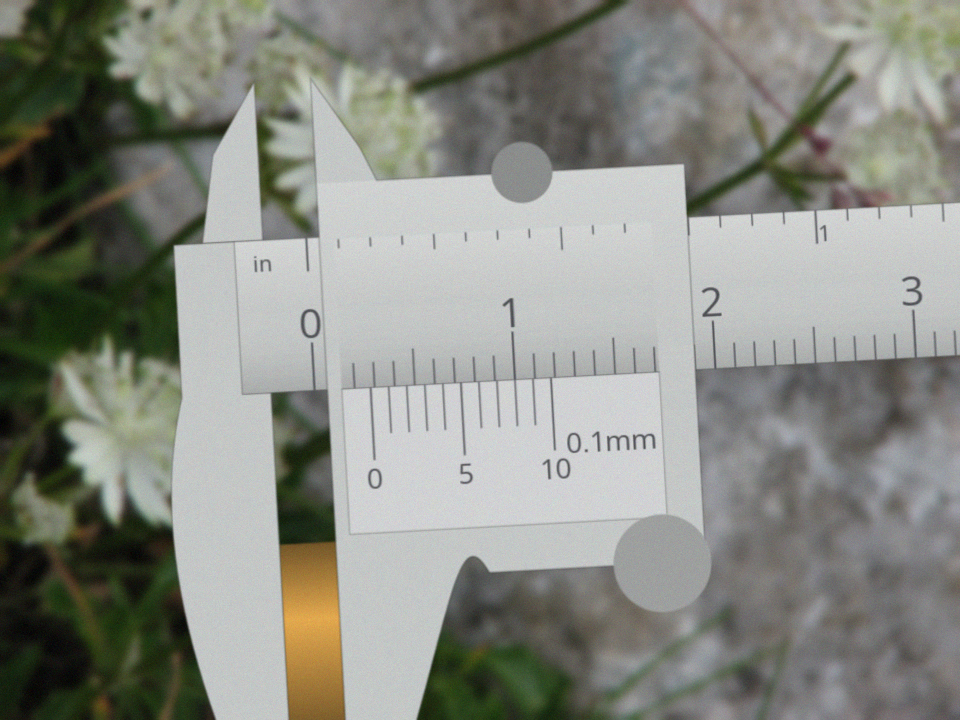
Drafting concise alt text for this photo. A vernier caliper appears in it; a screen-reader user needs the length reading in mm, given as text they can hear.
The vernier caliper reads 2.8 mm
